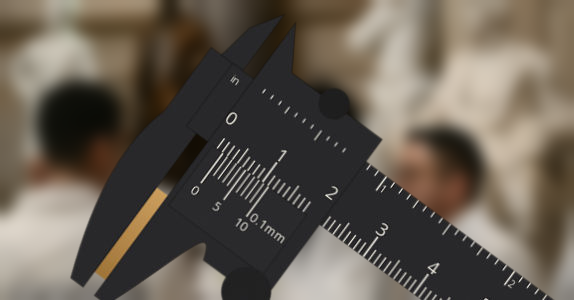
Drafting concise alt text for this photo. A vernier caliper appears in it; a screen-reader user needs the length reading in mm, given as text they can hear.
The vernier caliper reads 2.2 mm
